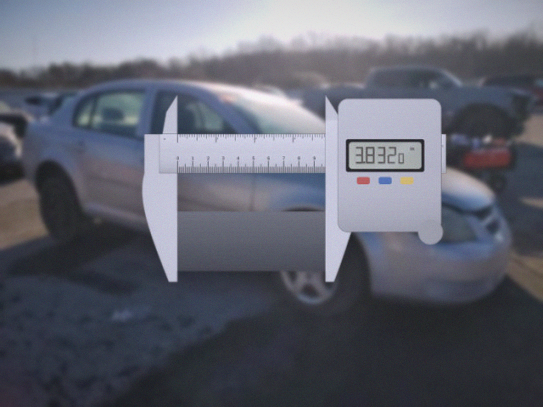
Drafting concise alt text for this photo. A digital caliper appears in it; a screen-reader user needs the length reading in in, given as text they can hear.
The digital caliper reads 3.8320 in
